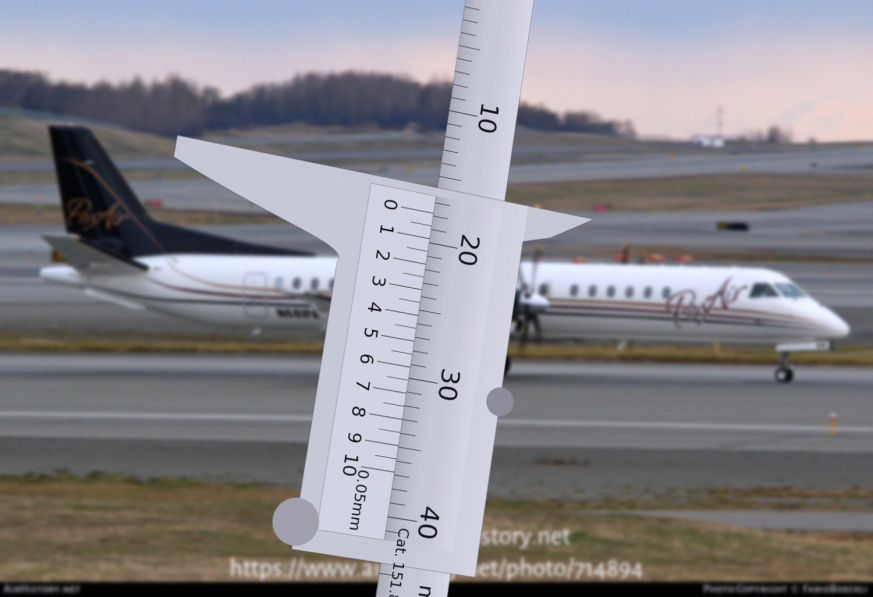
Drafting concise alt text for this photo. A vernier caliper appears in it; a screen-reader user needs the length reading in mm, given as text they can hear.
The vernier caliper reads 17.8 mm
